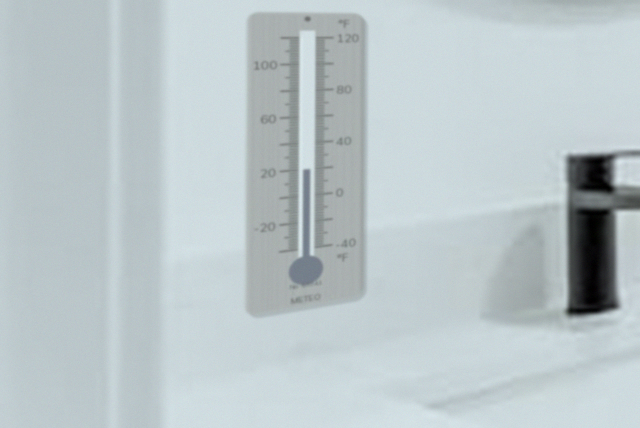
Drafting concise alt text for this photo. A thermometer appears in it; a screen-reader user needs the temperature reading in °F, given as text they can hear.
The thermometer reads 20 °F
